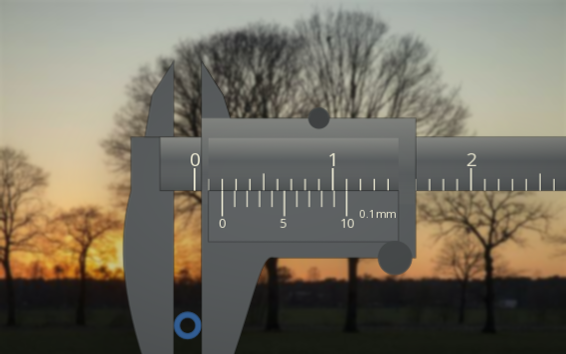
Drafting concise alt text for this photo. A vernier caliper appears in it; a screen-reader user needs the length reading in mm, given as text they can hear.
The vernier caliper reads 2.0 mm
